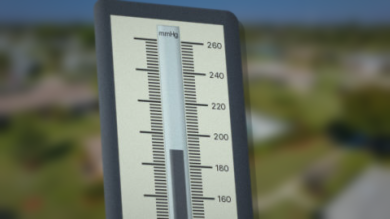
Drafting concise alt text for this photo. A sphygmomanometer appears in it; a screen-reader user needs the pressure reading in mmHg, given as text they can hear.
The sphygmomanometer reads 190 mmHg
